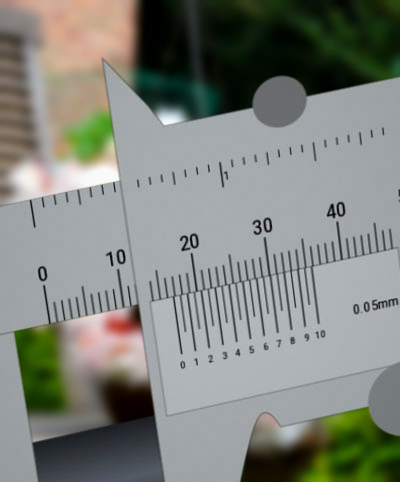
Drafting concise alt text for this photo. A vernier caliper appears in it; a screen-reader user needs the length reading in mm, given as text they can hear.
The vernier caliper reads 16.8 mm
